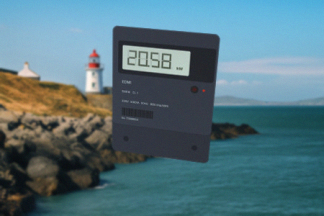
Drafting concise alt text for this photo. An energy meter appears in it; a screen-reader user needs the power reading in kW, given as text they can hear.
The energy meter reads 20.58 kW
